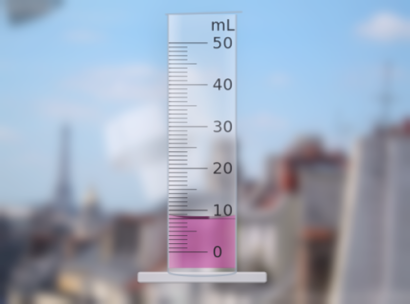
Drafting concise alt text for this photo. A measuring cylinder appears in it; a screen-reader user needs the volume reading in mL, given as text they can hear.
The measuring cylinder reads 8 mL
